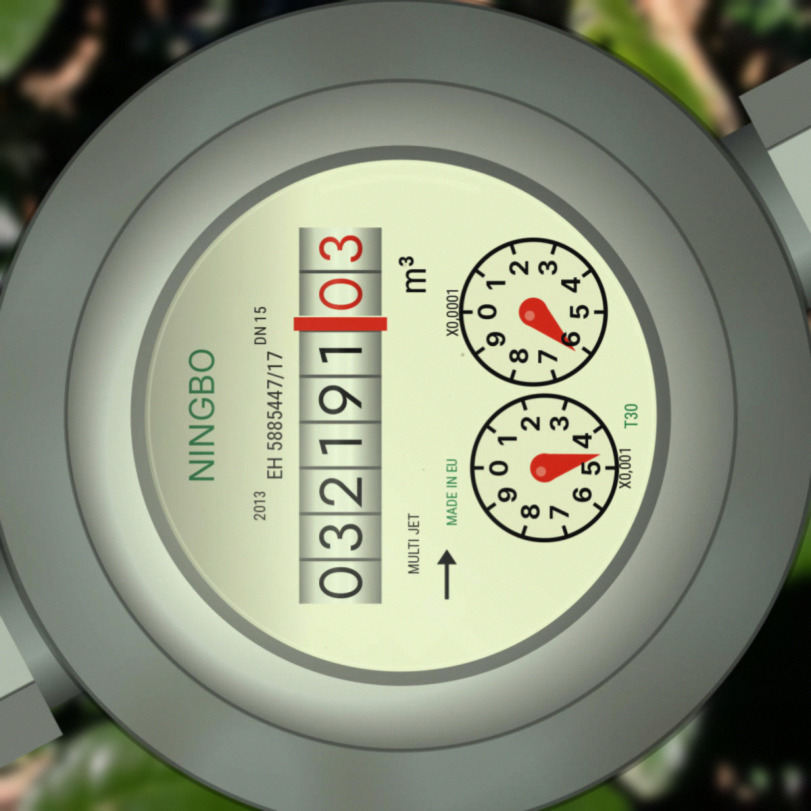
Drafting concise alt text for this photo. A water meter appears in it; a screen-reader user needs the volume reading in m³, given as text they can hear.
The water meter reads 32191.0346 m³
